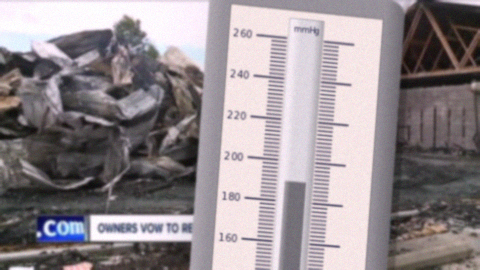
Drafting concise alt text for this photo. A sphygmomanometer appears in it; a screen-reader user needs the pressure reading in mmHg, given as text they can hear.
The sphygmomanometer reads 190 mmHg
